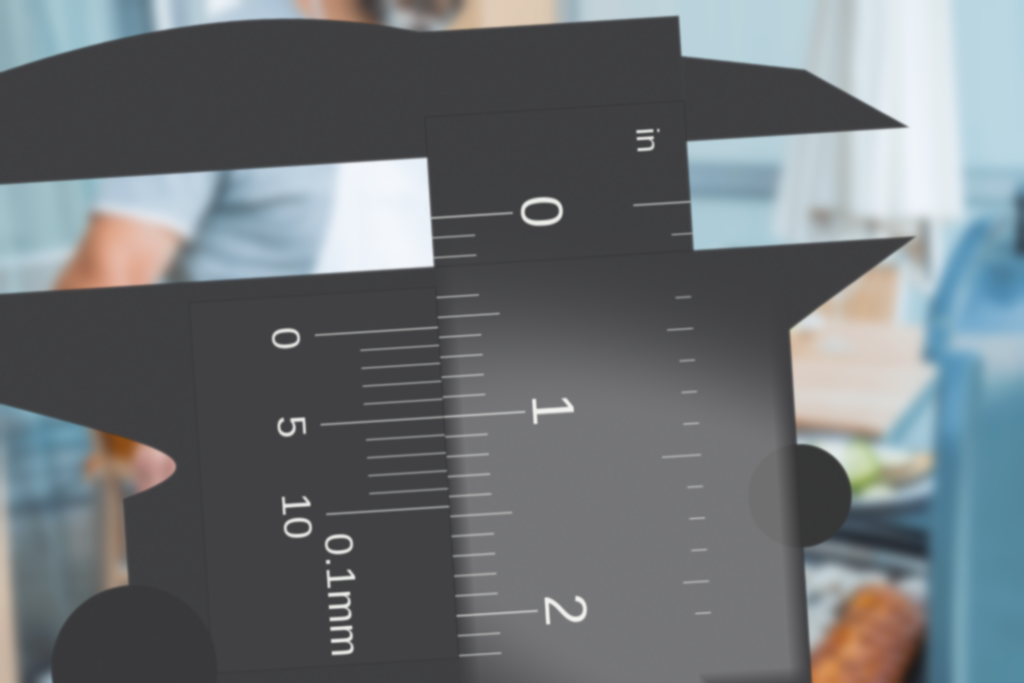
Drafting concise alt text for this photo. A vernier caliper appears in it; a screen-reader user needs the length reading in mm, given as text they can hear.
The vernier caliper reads 5.5 mm
